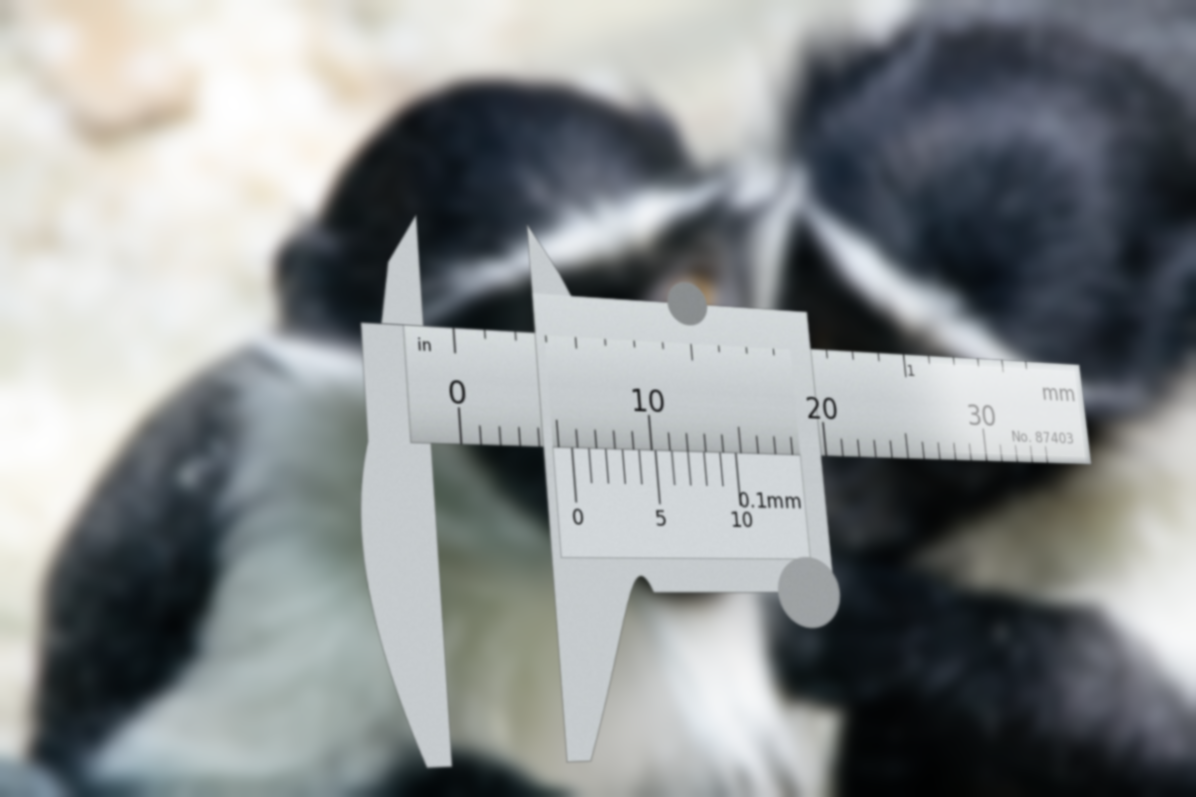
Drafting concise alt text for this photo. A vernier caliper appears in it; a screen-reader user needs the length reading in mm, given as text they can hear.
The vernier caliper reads 5.7 mm
